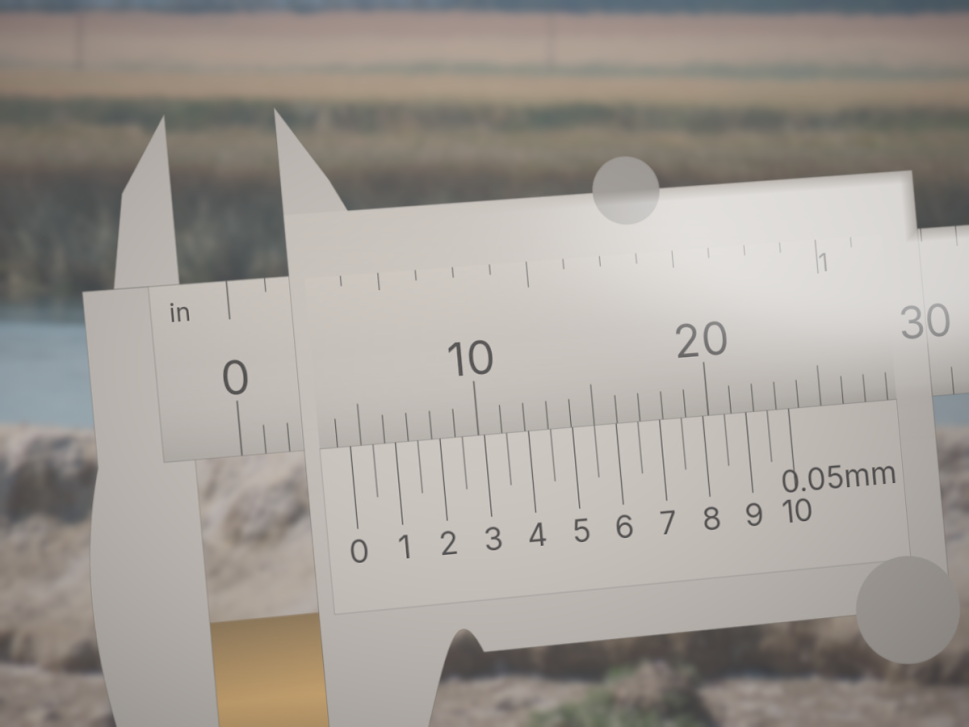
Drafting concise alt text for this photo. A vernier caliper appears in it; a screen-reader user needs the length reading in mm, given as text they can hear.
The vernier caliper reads 4.55 mm
